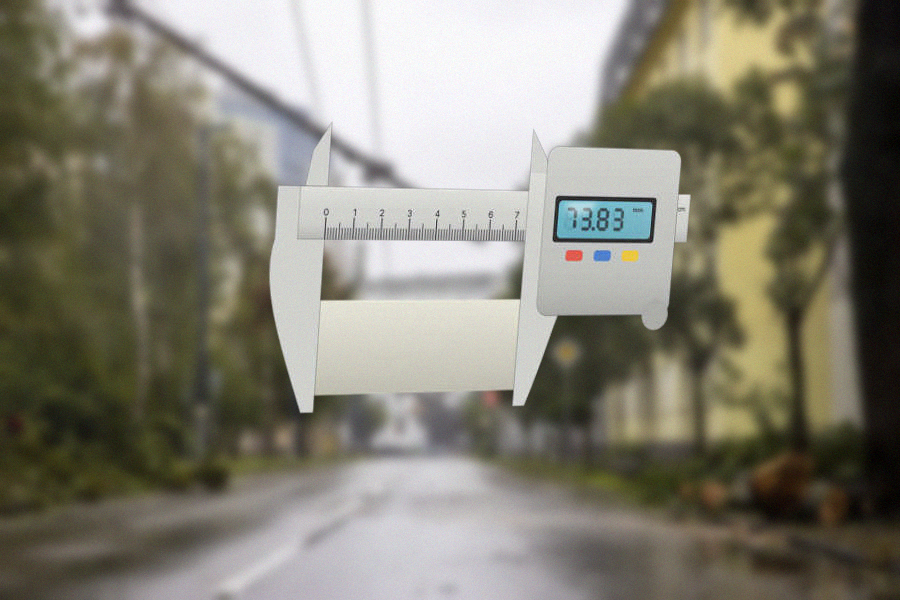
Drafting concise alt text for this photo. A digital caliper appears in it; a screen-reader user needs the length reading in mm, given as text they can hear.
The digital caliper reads 73.83 mm
